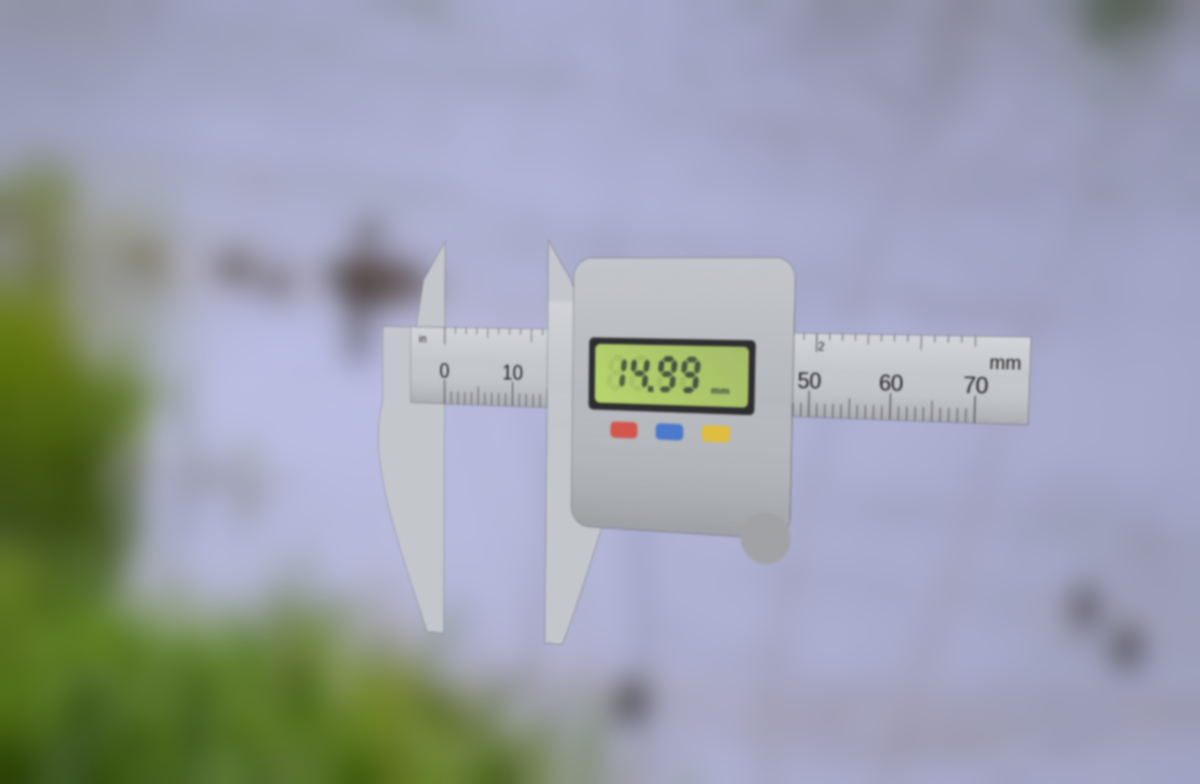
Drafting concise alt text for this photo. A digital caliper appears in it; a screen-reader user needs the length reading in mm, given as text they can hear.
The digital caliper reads 14.99 mm
